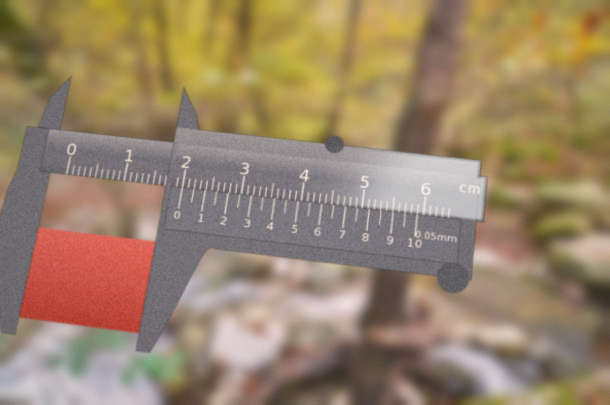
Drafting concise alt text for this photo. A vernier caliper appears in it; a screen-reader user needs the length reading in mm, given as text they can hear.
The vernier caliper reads 20.0 mm
